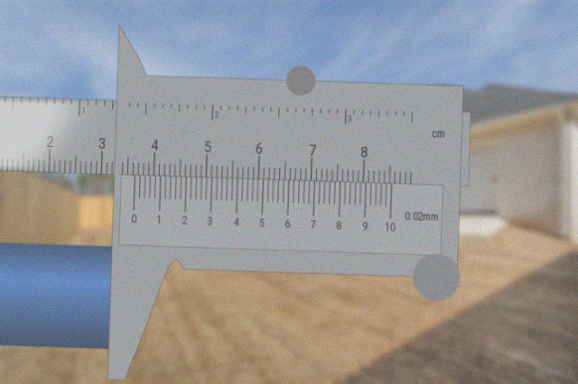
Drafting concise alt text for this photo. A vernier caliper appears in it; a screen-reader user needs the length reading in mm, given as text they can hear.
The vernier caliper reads 36.4 mm
